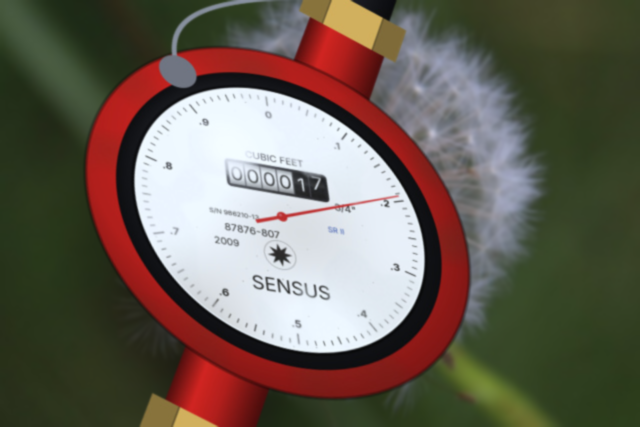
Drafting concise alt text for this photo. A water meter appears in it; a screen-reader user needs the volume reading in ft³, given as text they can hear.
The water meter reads 17.19 ft³
